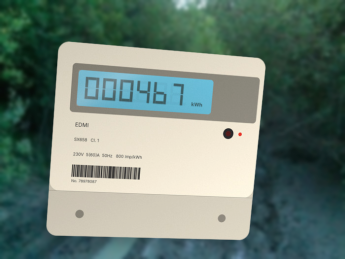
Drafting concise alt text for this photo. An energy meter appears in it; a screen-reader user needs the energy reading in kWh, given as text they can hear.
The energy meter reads 467 kWh
